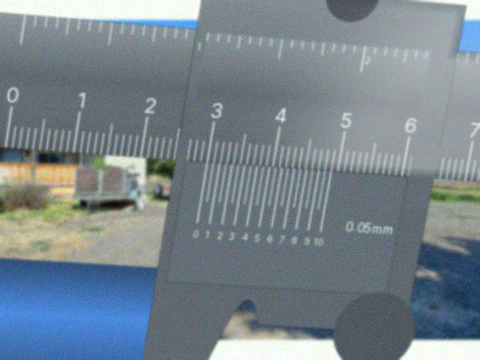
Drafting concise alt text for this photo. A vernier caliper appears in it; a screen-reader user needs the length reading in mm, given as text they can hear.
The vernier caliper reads 30.0 mm
